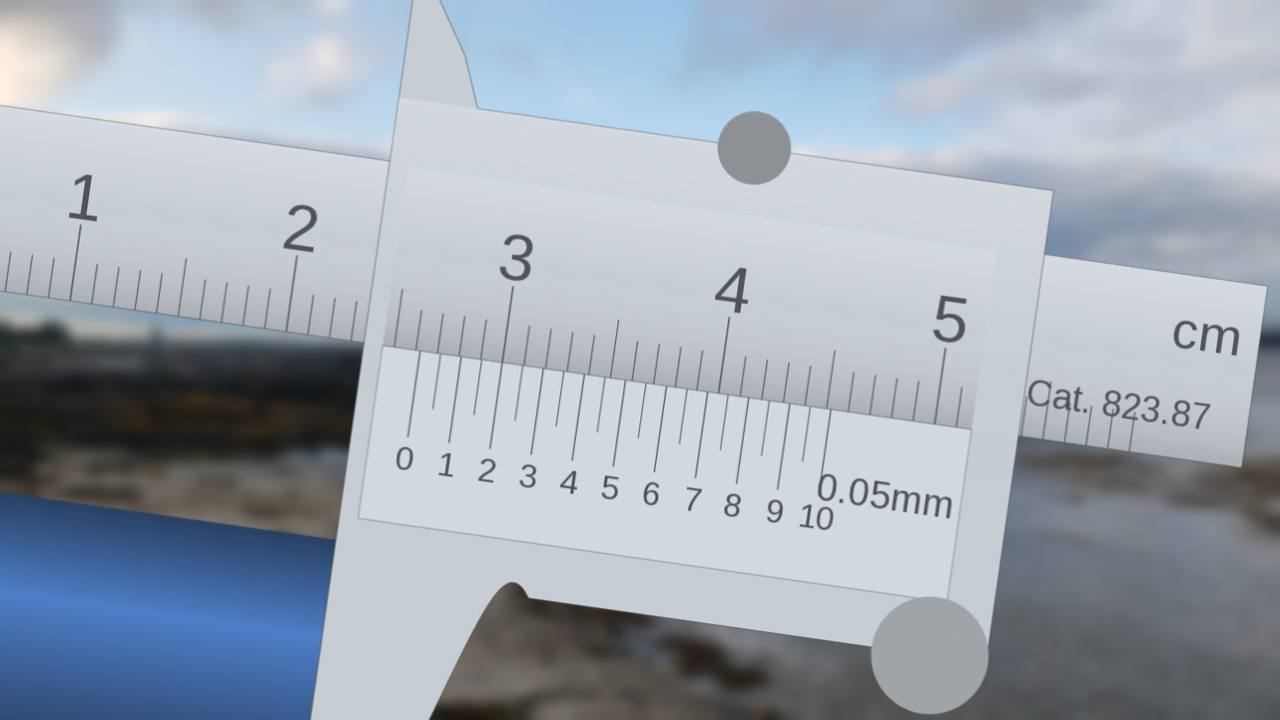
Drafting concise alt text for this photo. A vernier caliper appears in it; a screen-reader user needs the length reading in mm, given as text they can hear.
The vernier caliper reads 26.2 mm
